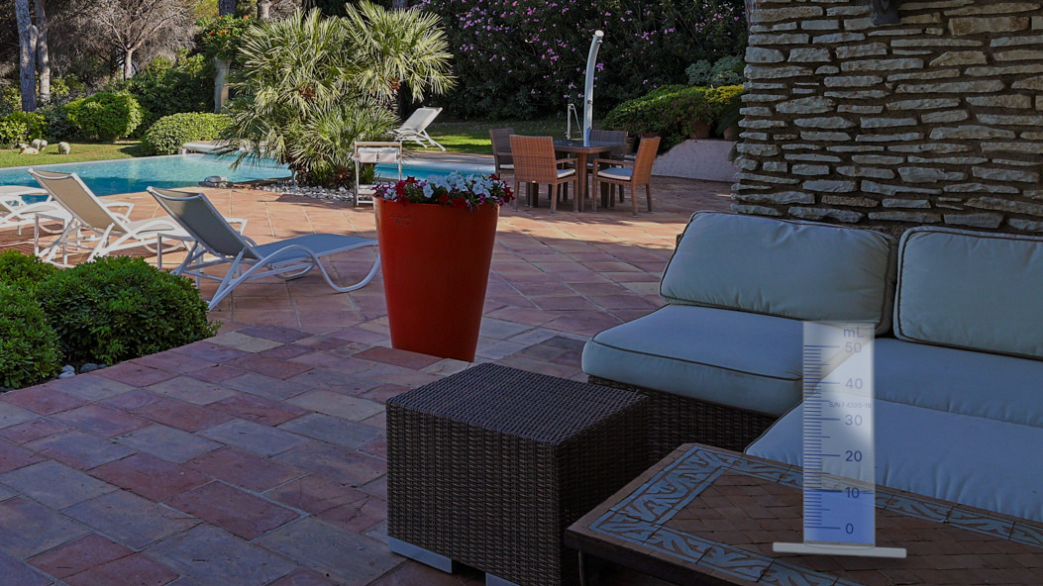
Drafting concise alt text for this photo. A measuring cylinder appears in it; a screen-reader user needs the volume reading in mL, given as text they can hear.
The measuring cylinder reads 10 mL
